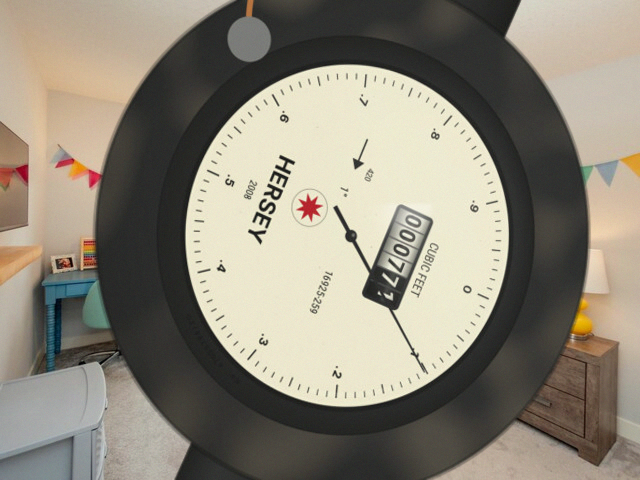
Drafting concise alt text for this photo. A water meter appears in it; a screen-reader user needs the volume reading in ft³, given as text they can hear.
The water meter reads 771.10 ft³
